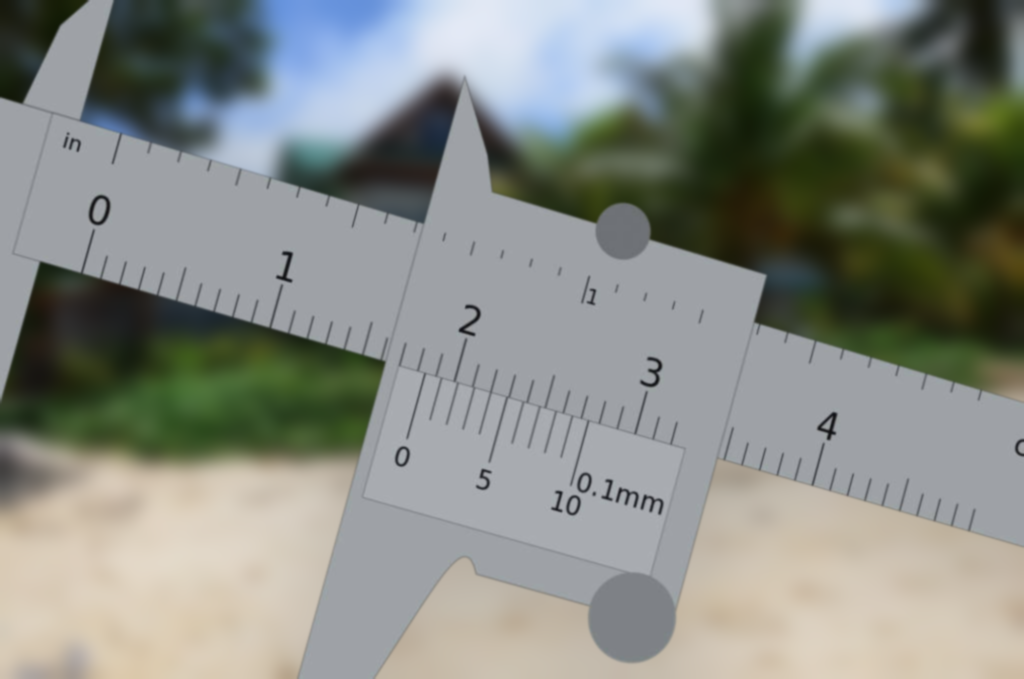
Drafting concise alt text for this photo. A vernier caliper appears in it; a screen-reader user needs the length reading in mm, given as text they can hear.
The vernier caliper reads 18.4 mm
